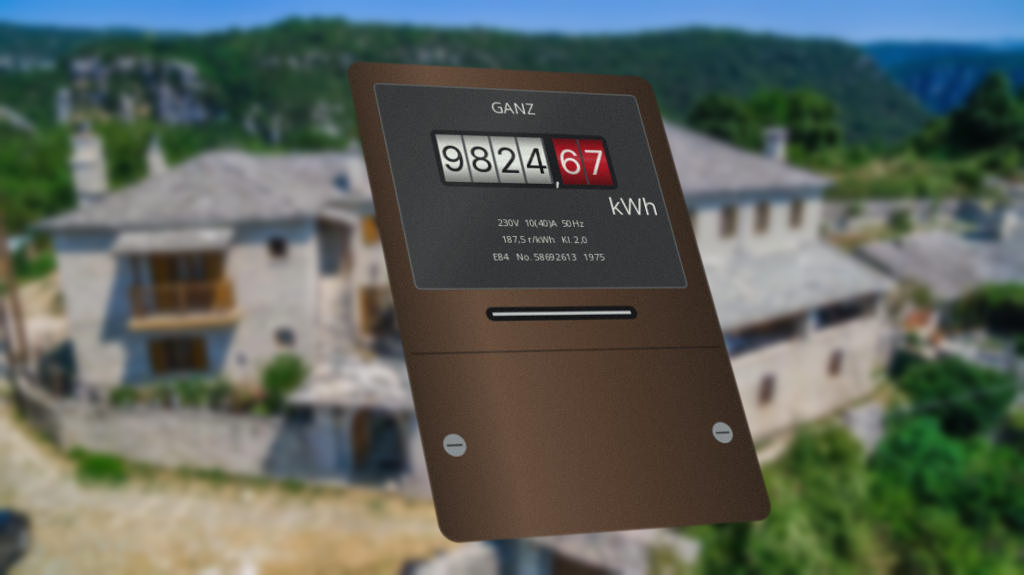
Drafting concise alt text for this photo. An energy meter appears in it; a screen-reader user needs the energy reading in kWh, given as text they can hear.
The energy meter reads 9824.67 kWh
